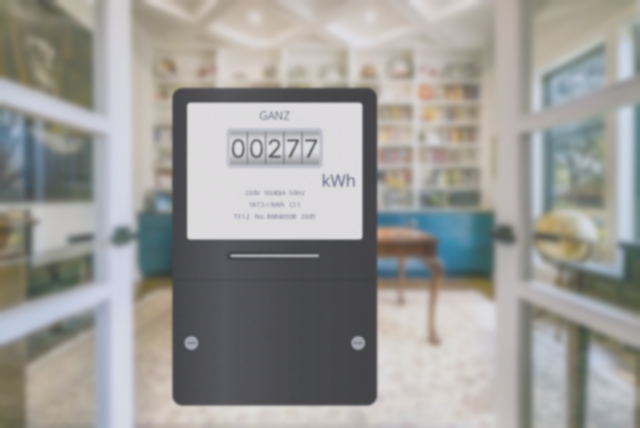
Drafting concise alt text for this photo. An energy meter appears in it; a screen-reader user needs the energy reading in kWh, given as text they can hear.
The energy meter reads 277 kWh
